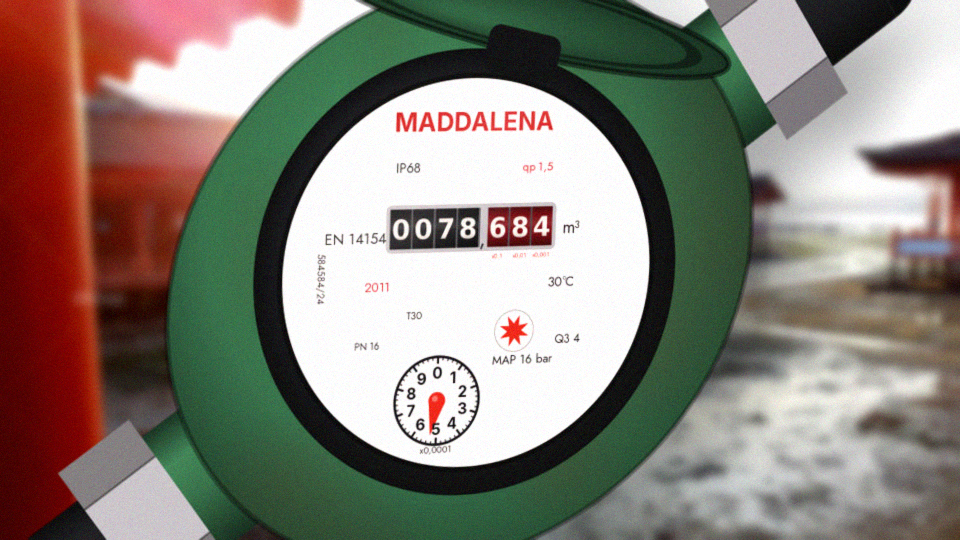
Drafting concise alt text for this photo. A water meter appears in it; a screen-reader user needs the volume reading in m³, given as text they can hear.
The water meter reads 78.6845 m³
